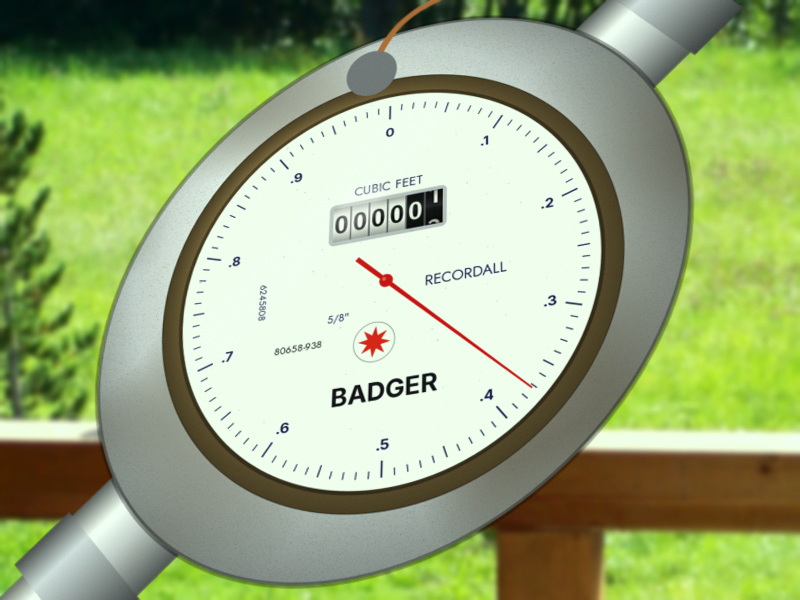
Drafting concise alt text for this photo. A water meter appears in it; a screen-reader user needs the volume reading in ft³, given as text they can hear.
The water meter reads 1.37 ft³
